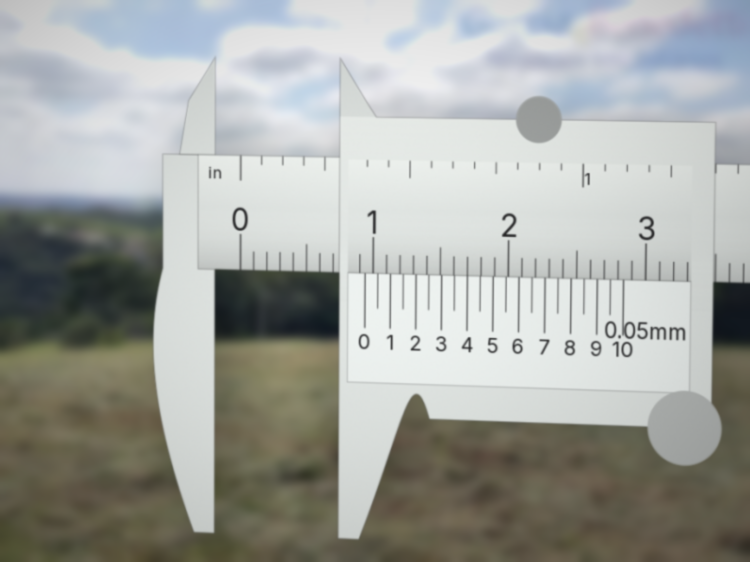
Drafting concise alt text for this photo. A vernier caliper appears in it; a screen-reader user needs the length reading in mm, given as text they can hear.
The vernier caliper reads 9.4 mm
